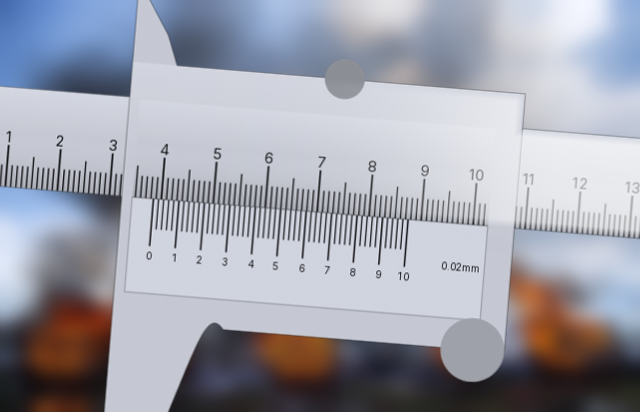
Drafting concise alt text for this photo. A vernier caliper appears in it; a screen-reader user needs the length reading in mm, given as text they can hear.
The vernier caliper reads 38.5 mm
